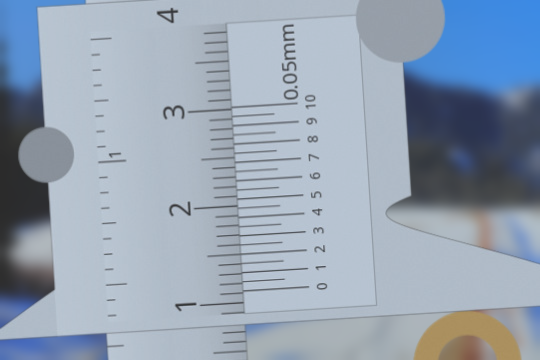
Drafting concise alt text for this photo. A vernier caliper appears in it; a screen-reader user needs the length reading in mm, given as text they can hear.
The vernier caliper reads 11.2 mm
